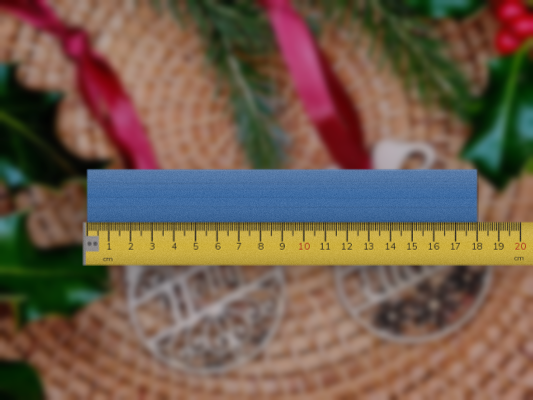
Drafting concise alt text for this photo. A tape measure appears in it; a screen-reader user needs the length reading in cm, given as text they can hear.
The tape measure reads 18 cm
